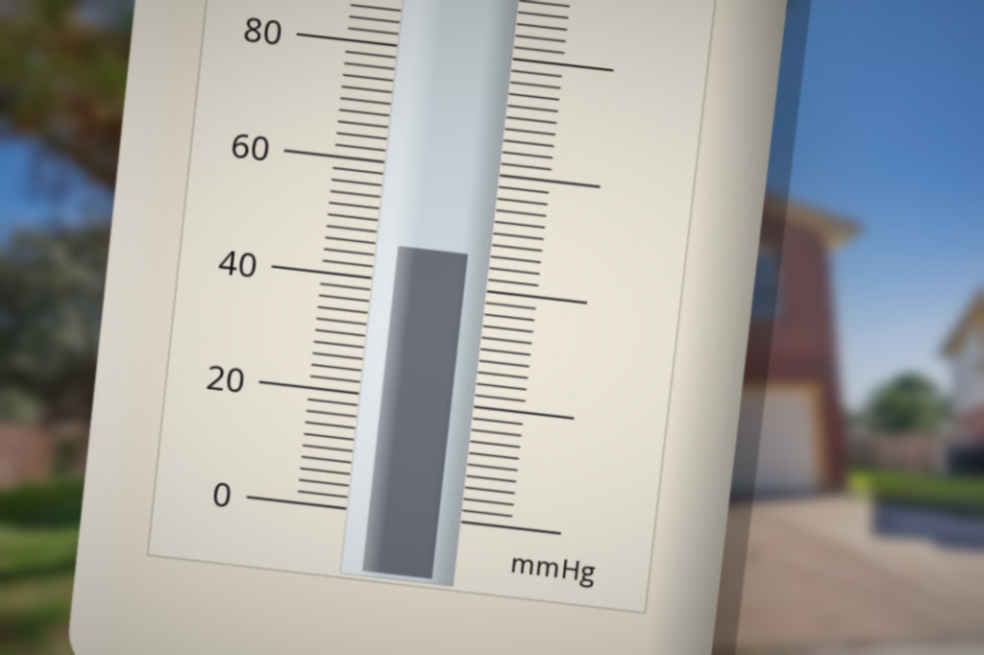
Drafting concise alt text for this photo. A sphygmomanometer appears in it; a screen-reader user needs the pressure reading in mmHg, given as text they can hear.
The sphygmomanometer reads 46 mmHg
